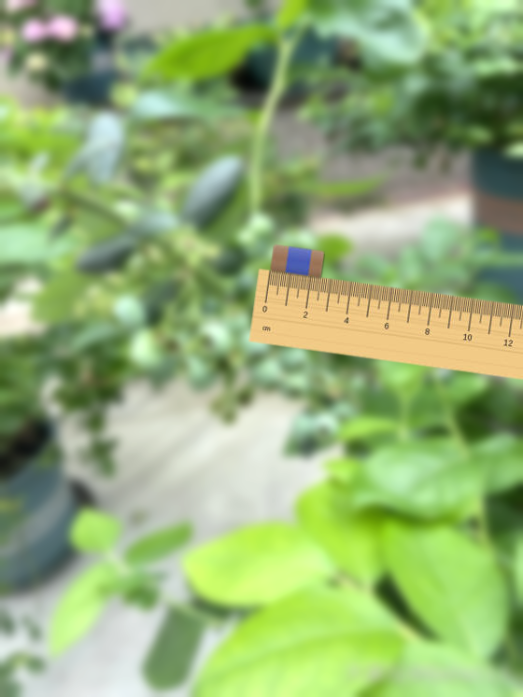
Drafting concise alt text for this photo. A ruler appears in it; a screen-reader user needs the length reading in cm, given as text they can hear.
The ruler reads 2.5 cm
